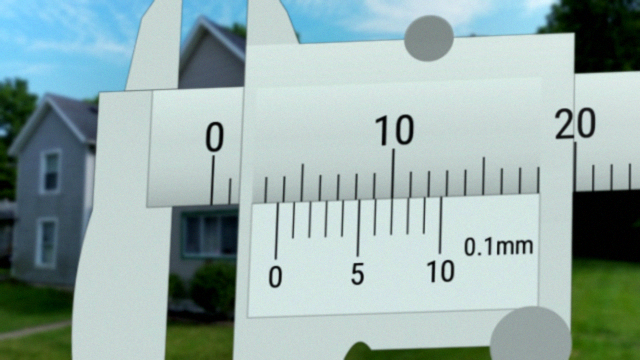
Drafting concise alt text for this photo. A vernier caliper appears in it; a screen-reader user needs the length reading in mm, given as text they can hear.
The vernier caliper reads 3.7 mm
